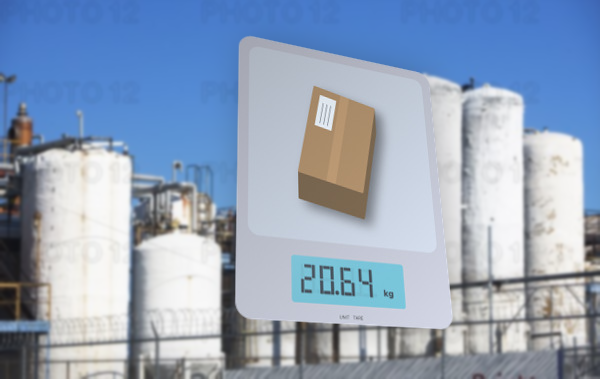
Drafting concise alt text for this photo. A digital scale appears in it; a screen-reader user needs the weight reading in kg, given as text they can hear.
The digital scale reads 20.64 kg
